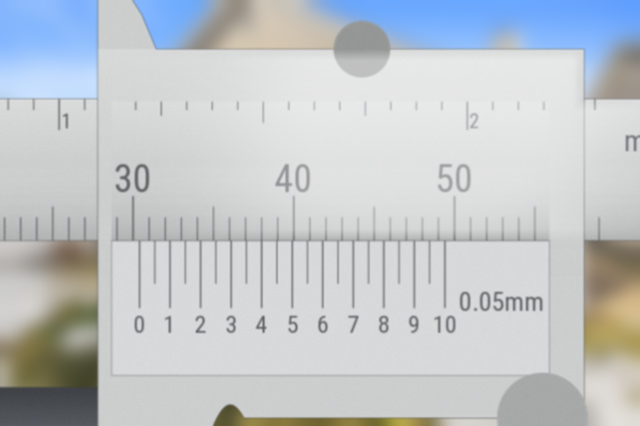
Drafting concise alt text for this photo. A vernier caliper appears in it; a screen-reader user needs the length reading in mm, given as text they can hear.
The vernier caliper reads 30.4 mm
